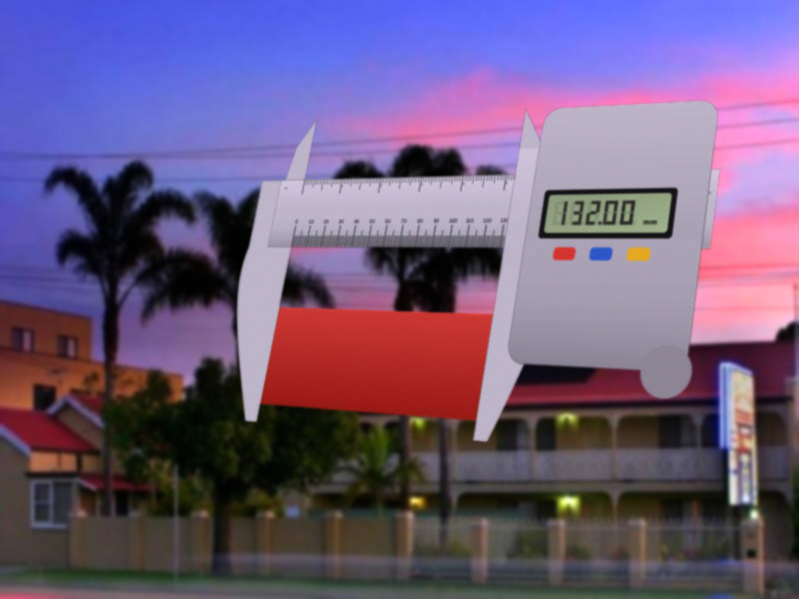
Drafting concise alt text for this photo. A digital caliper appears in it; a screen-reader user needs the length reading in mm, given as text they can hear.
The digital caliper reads 132.00 mm
